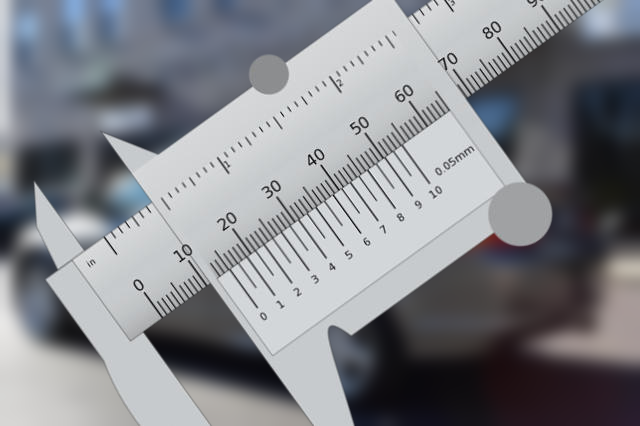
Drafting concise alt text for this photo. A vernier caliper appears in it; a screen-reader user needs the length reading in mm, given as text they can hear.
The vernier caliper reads 15.2 mm
